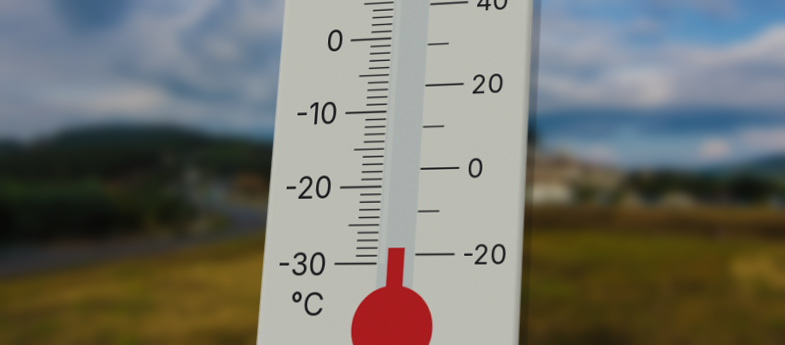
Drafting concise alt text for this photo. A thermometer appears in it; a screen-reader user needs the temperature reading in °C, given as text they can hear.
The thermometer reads -28 °C
